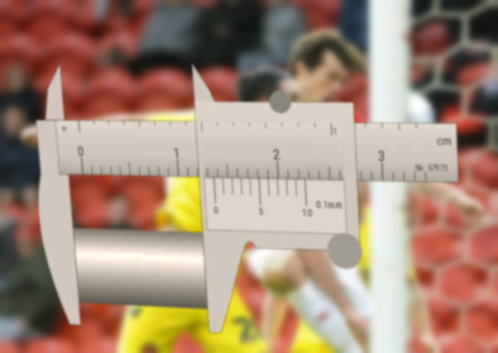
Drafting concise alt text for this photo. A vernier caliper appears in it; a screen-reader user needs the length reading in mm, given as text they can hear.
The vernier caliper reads 13.6 mm
